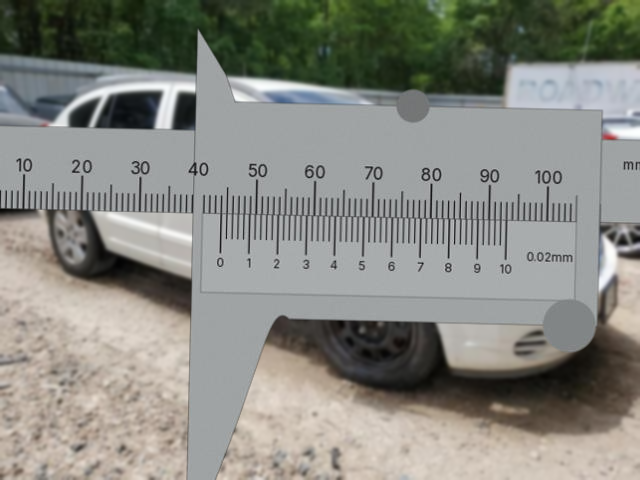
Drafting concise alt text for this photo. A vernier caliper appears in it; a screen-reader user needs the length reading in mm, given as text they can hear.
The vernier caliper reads 44.0 mm
